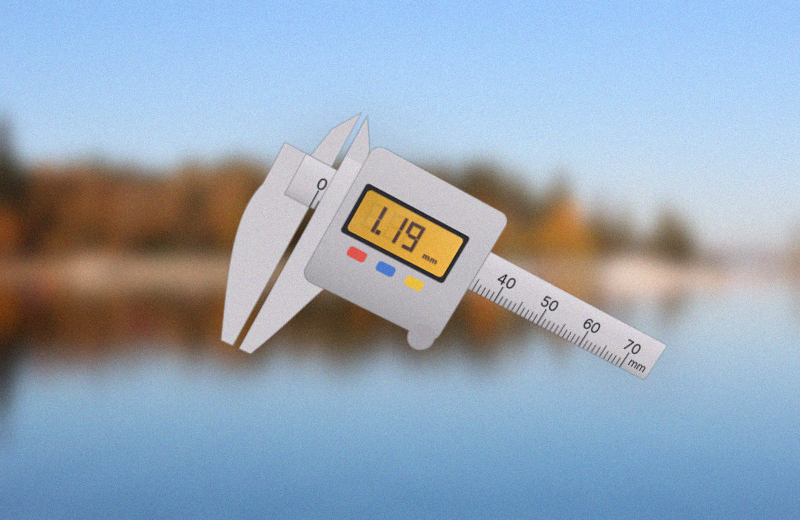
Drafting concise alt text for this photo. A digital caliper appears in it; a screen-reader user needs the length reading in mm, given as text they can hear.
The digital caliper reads 1.19 mm
